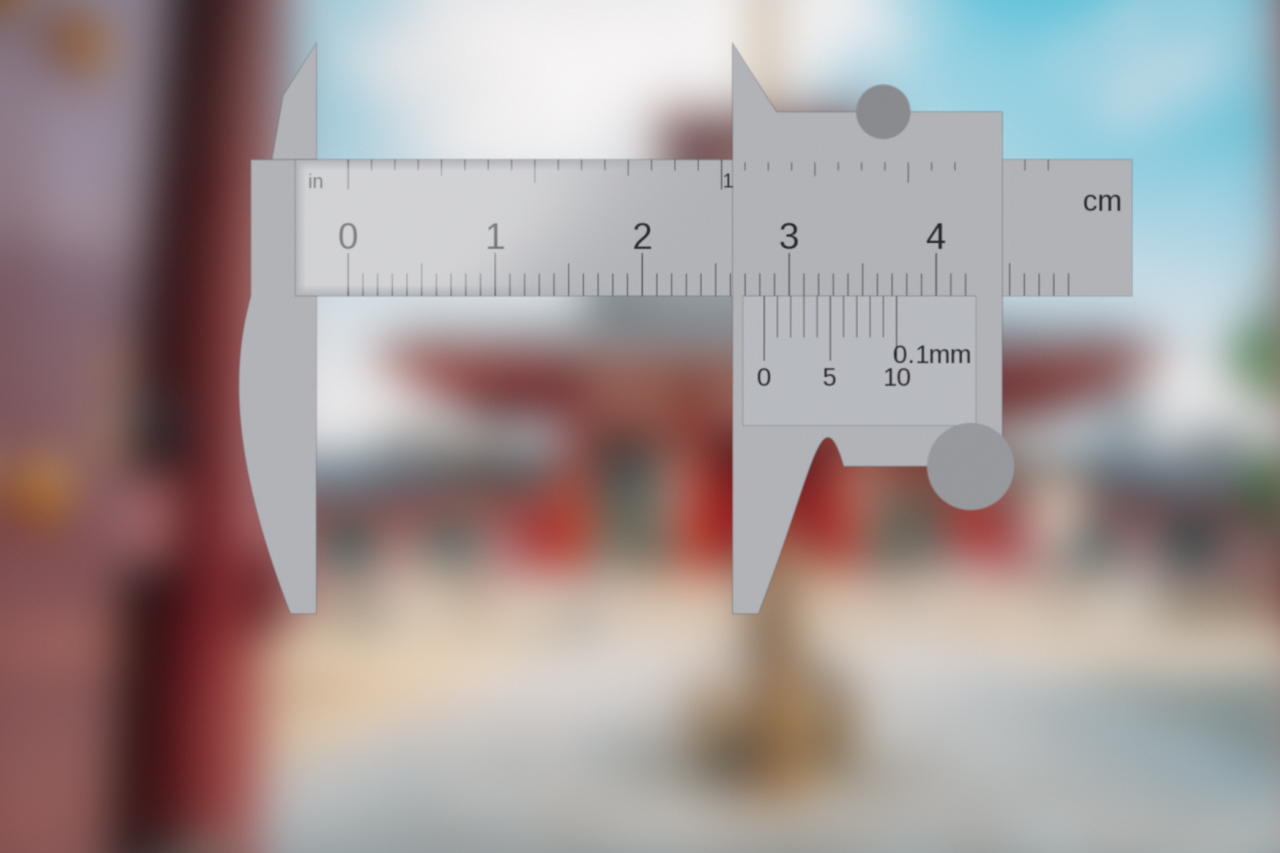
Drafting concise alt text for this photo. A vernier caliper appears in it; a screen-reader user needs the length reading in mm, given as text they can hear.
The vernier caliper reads 28.3 mm
